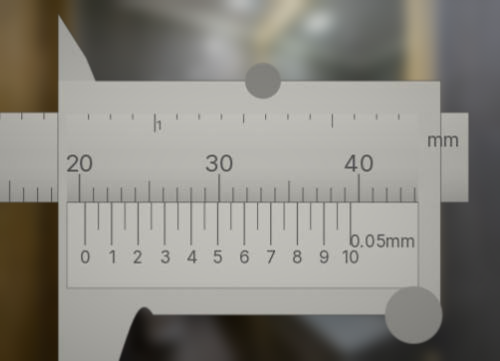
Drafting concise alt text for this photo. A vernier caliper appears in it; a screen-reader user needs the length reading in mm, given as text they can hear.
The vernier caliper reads 20.4 mm
